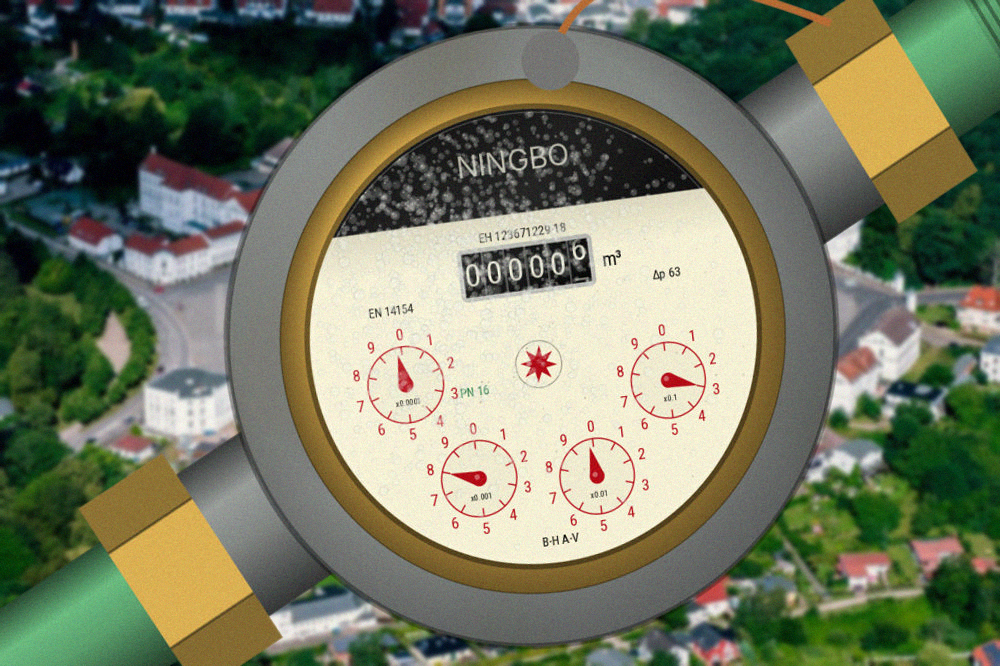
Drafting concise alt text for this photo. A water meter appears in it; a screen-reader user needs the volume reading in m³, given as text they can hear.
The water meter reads 6.2979 m³
